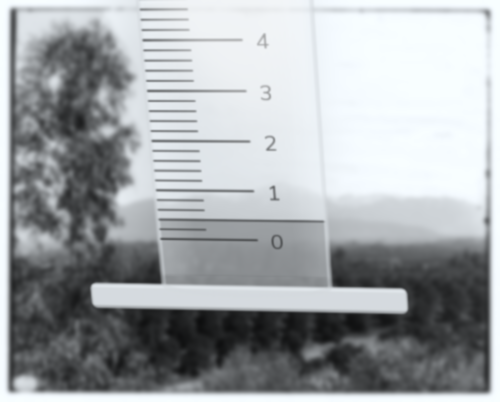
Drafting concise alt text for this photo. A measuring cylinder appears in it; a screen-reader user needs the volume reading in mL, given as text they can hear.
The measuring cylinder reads 0.4 mL
